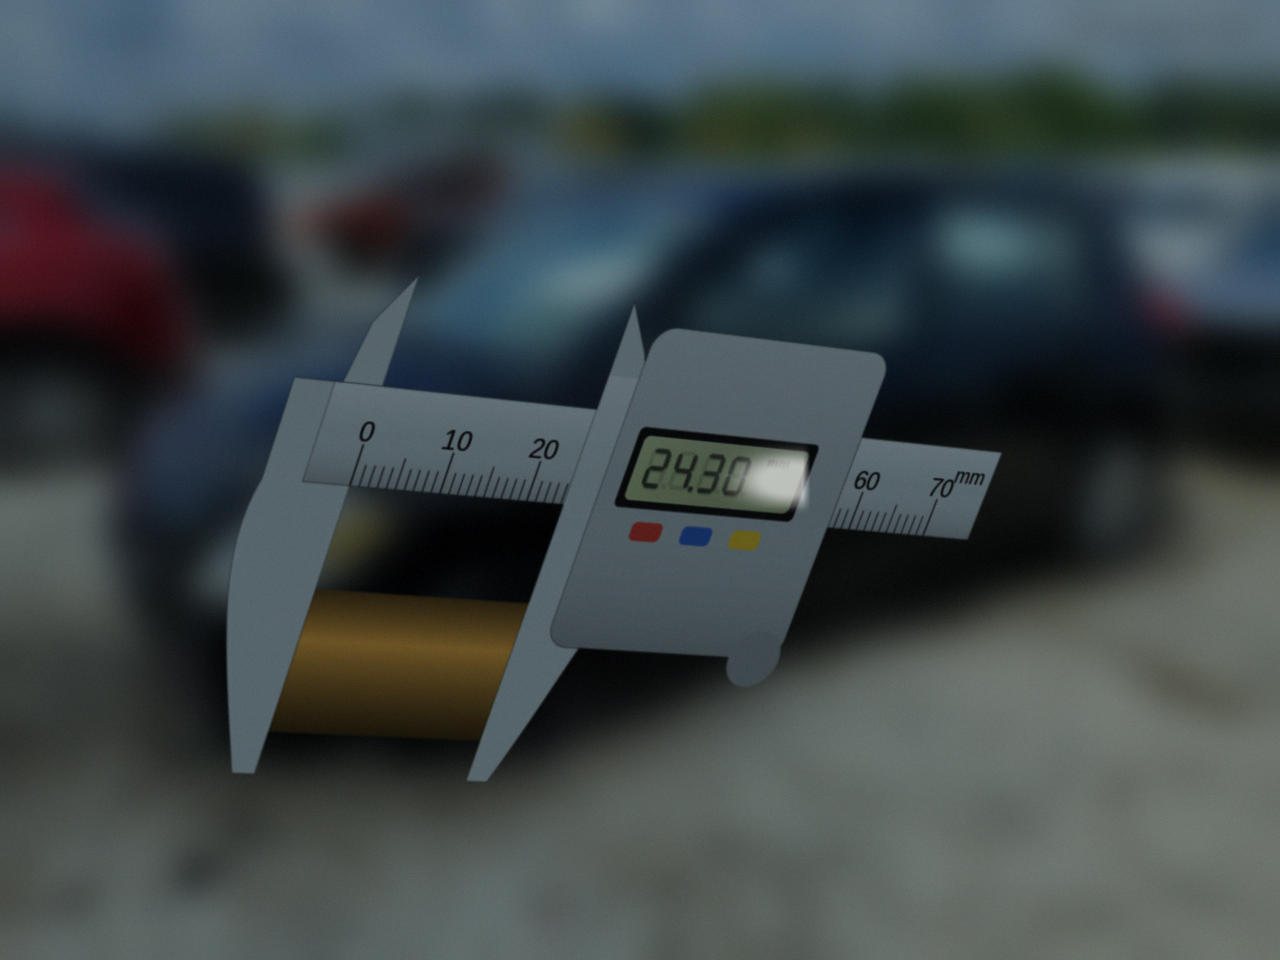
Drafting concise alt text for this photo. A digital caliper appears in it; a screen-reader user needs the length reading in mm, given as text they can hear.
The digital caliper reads 24.30 mm
